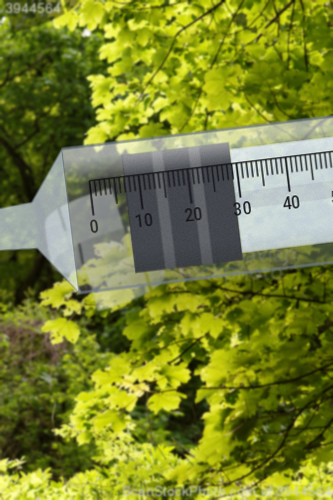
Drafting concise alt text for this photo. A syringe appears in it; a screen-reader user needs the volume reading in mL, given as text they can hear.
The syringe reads 7 mL
